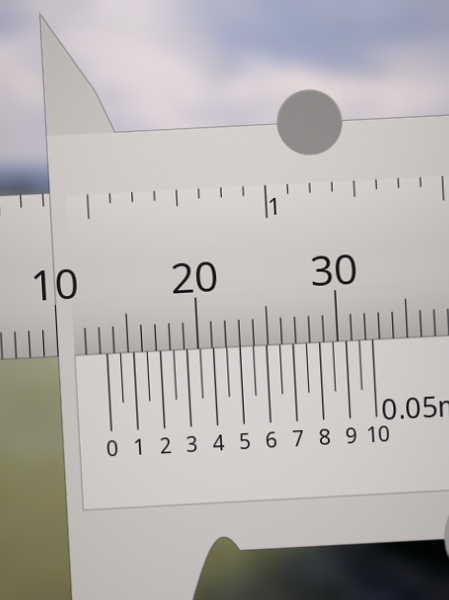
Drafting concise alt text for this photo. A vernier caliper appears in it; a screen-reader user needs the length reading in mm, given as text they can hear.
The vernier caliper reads 13.5 mm
